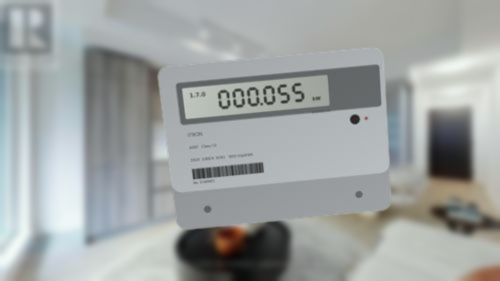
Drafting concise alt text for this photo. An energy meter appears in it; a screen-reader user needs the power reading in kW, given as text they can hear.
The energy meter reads 0.055 kW
